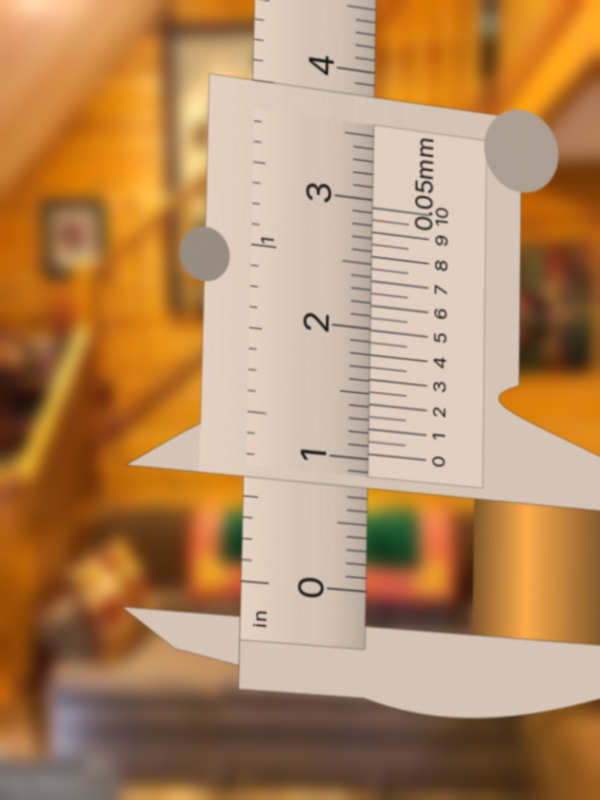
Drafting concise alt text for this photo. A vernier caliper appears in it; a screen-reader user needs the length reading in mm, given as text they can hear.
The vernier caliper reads 10.4 mm
